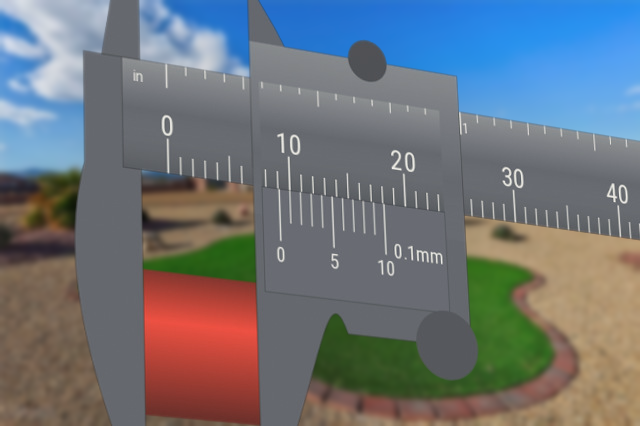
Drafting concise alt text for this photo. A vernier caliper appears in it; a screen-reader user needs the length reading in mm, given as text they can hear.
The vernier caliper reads 9.1 mm
